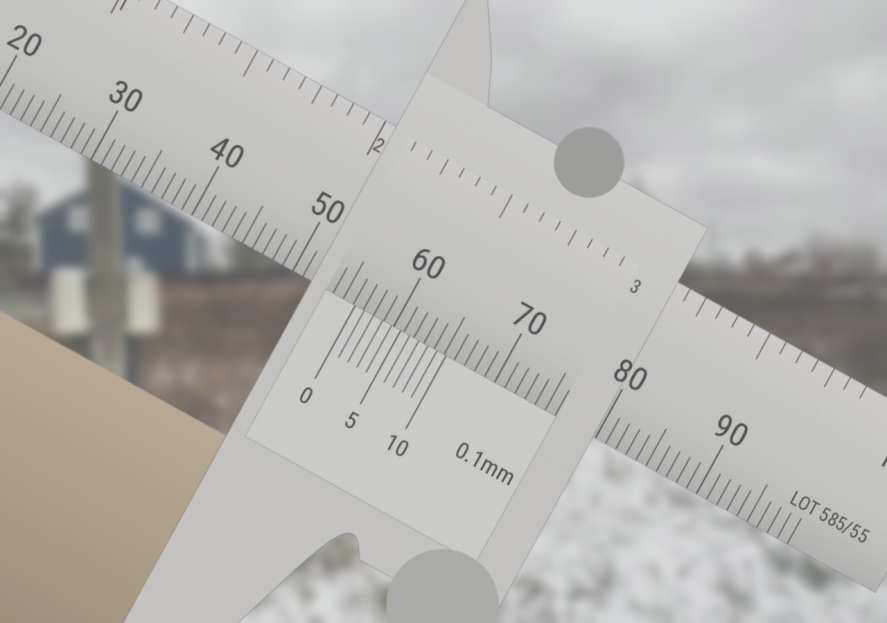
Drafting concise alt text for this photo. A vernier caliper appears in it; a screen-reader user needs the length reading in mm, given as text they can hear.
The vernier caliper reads 56.2 mm
